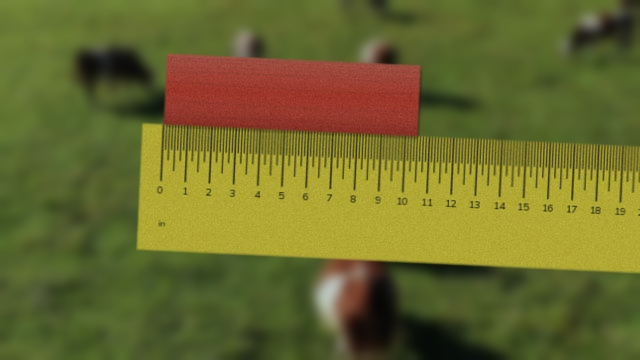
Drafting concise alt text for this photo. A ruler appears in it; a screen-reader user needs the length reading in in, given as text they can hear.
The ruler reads 10.5 in
